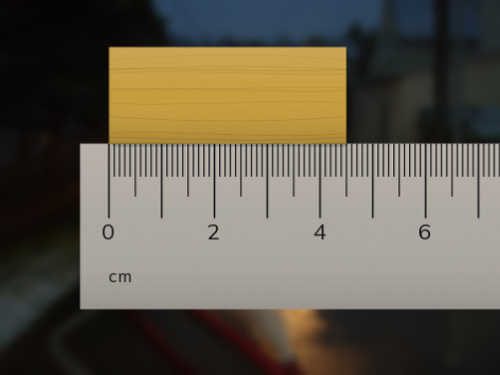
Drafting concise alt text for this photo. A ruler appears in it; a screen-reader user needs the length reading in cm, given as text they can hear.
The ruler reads 4.5 cm
